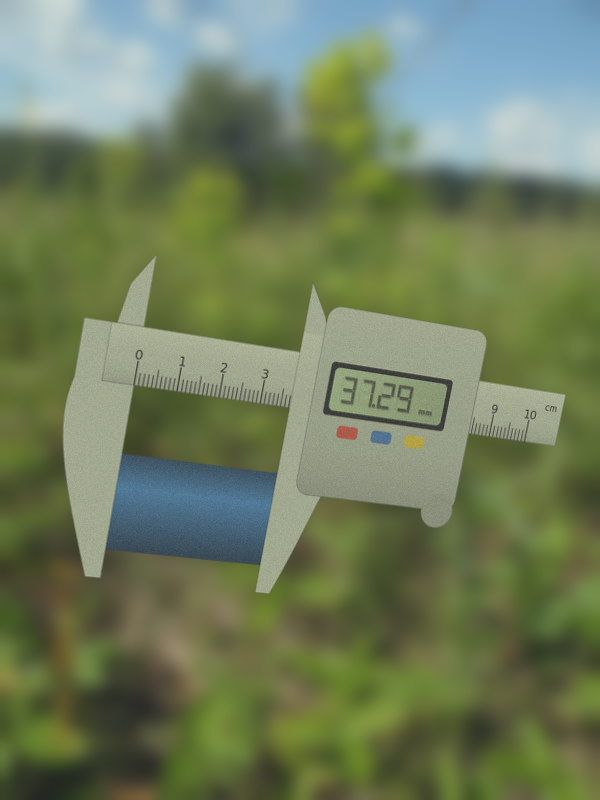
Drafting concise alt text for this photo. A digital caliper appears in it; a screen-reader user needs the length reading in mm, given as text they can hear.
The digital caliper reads 37.29 mm
